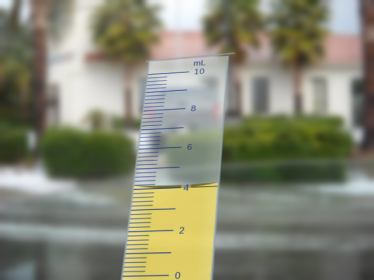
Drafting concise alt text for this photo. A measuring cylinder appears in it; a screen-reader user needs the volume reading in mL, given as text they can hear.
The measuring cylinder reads 4 mL
